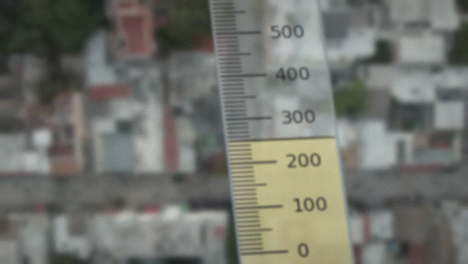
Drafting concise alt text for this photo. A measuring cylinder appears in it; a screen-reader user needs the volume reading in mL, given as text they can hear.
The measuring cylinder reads 250 mL
